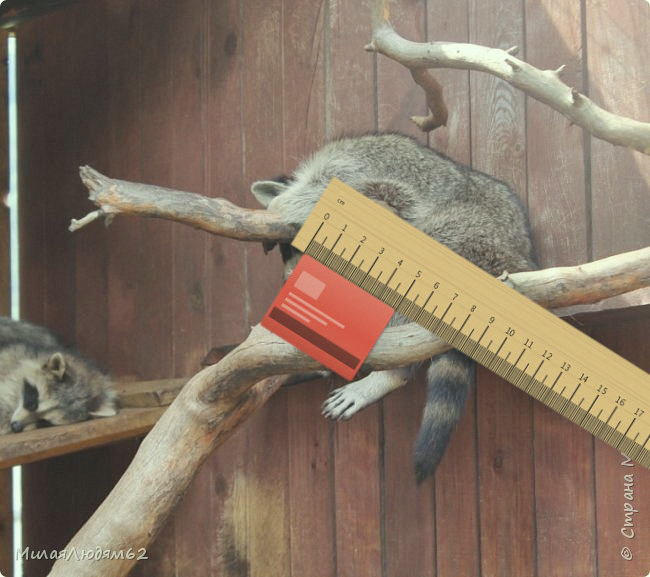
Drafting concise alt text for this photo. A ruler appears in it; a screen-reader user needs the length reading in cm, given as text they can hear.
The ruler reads 5 cm
